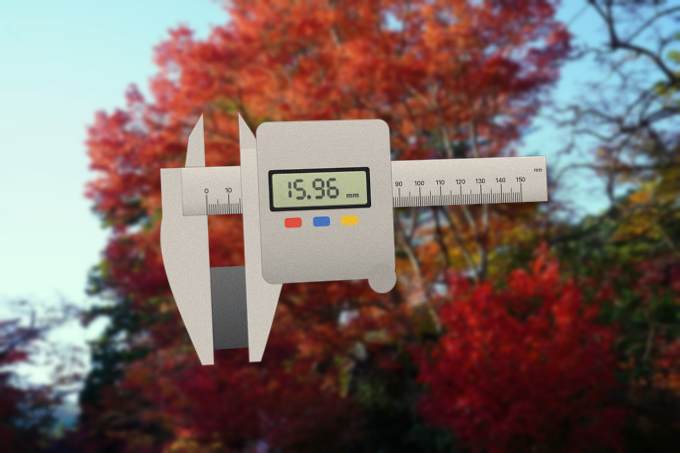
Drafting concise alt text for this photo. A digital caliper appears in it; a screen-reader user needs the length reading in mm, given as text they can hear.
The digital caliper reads 15.96 mm
